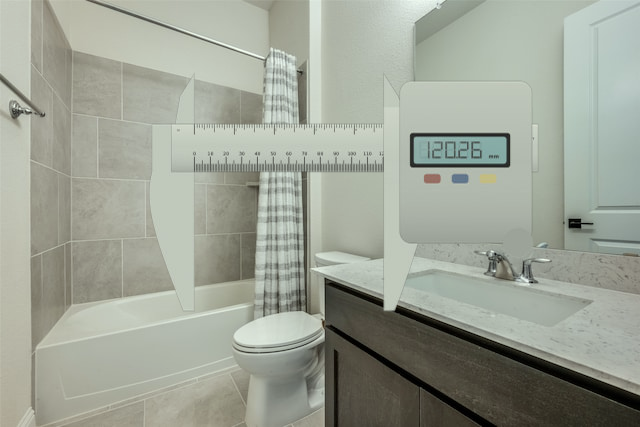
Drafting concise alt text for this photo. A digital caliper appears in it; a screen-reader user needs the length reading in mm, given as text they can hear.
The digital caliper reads 120.26 mm
